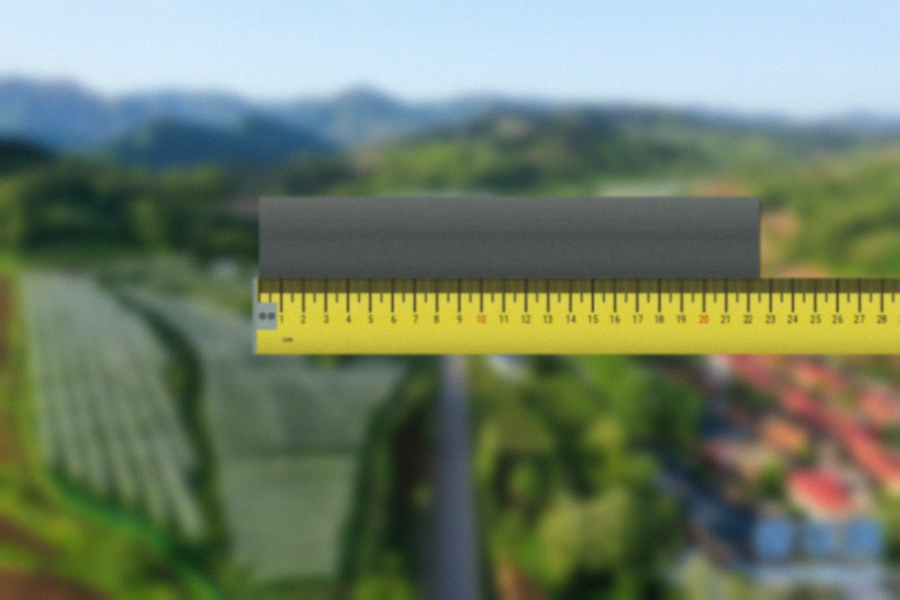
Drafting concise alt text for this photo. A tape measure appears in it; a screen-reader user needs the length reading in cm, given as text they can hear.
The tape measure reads 22.5 cm
